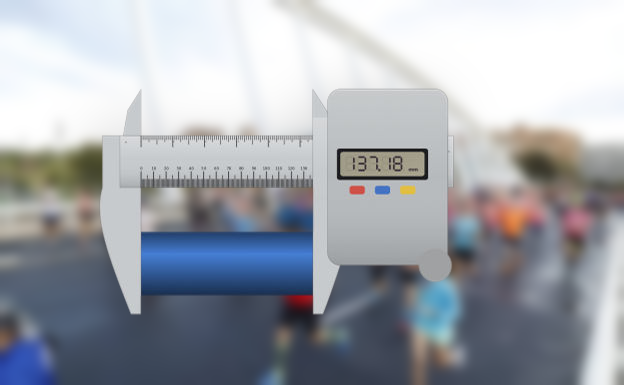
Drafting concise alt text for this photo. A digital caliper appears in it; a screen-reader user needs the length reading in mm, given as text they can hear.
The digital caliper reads 137.18 mm
